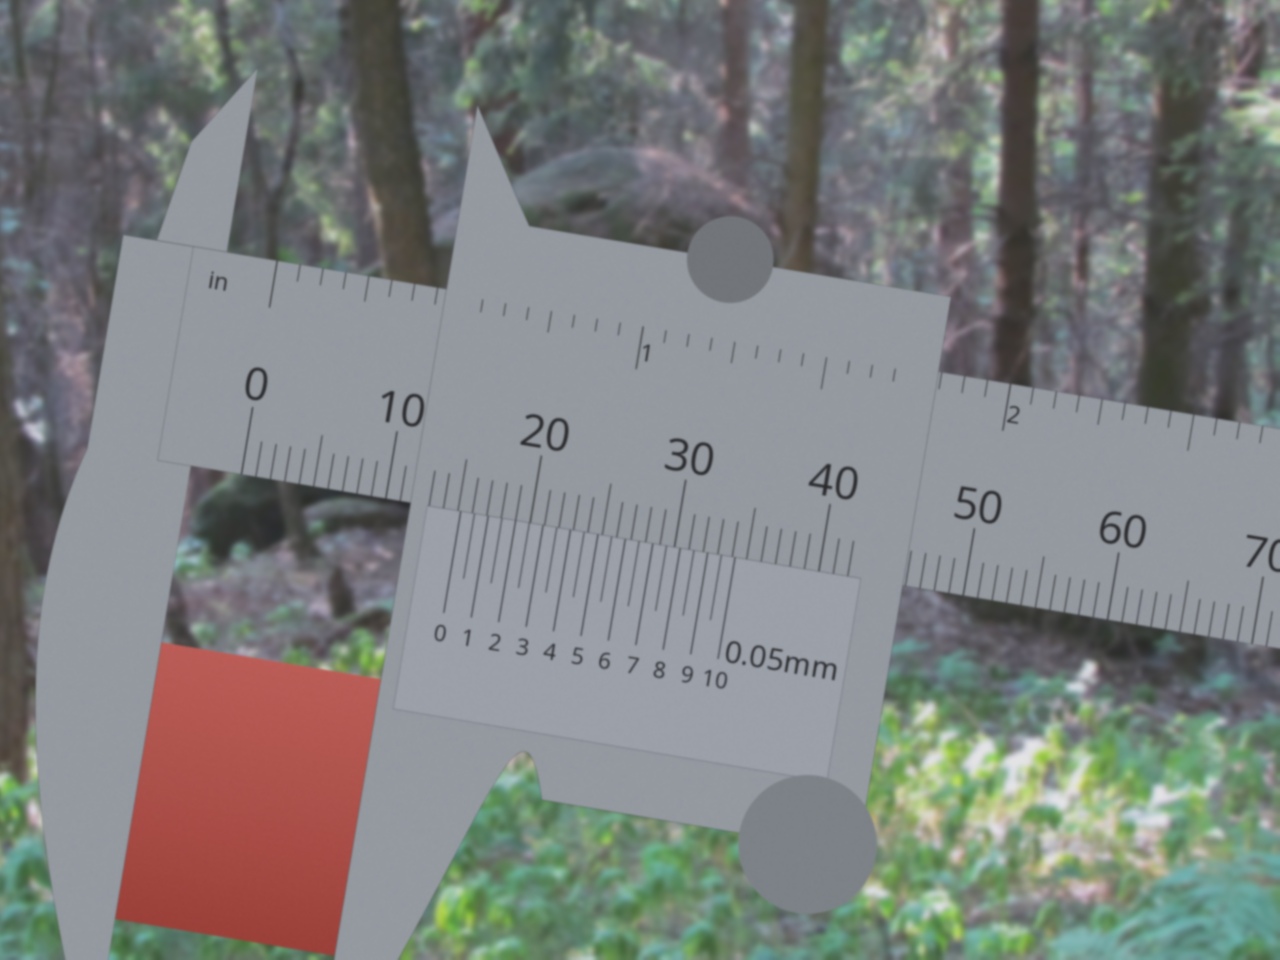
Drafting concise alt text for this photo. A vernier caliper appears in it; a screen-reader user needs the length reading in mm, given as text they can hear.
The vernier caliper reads 15.2 mm
